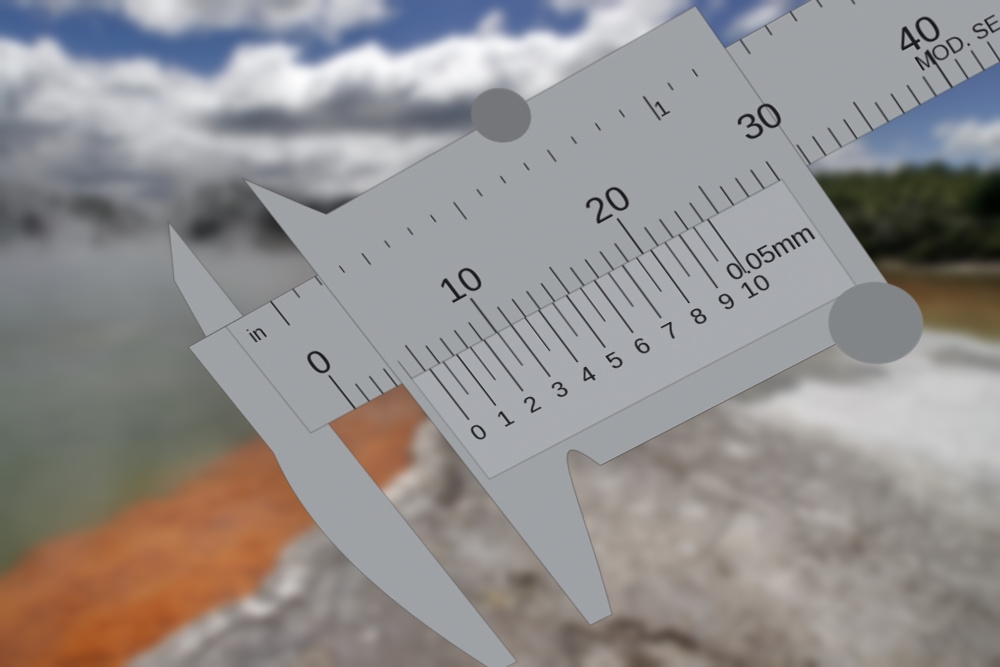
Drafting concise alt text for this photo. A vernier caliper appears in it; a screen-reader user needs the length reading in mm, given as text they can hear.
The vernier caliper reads 5.3 mm
